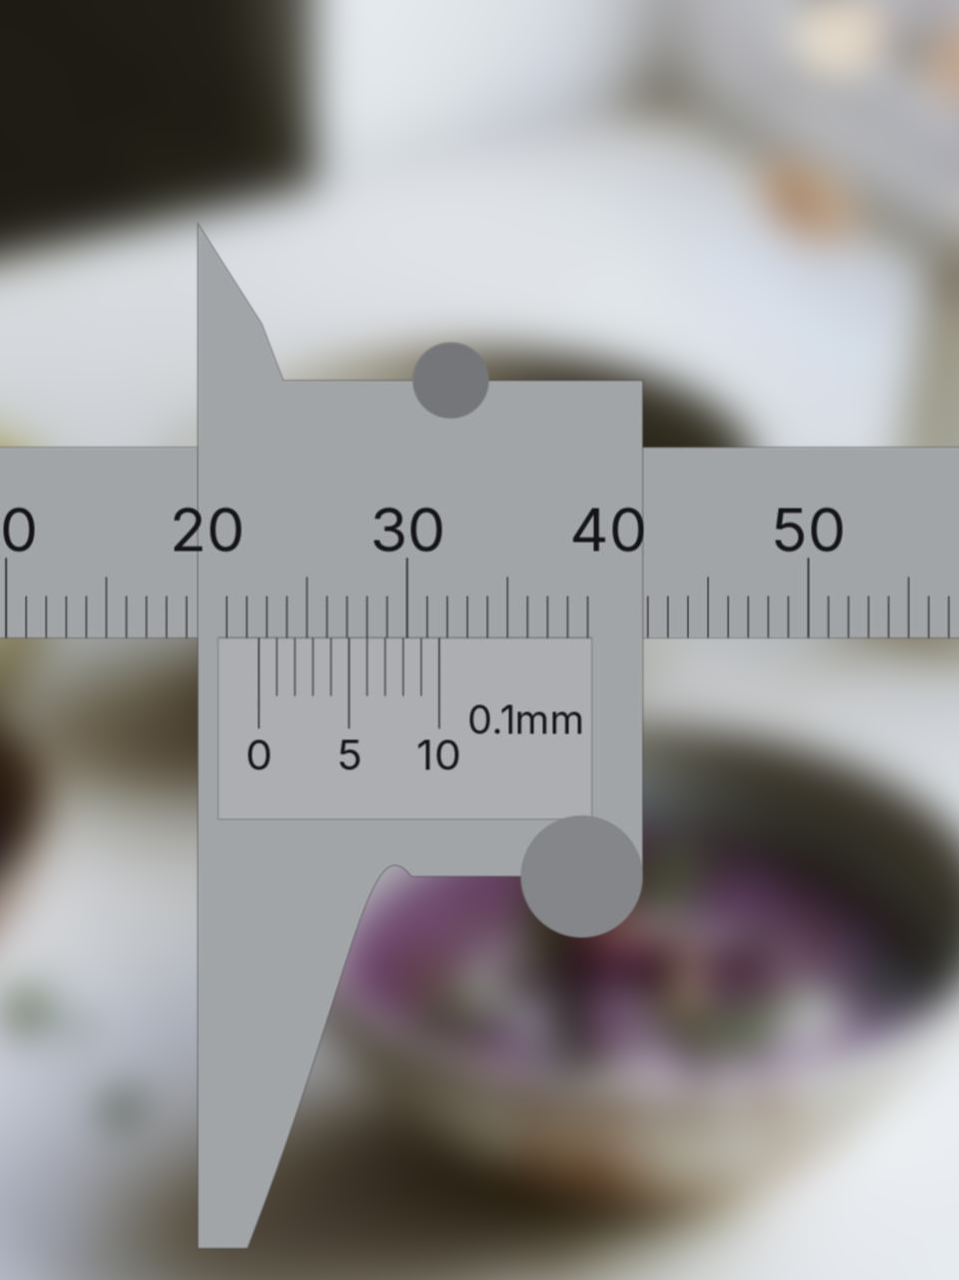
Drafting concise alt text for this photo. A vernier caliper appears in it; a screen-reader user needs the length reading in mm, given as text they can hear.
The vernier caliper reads 22.6 mm
